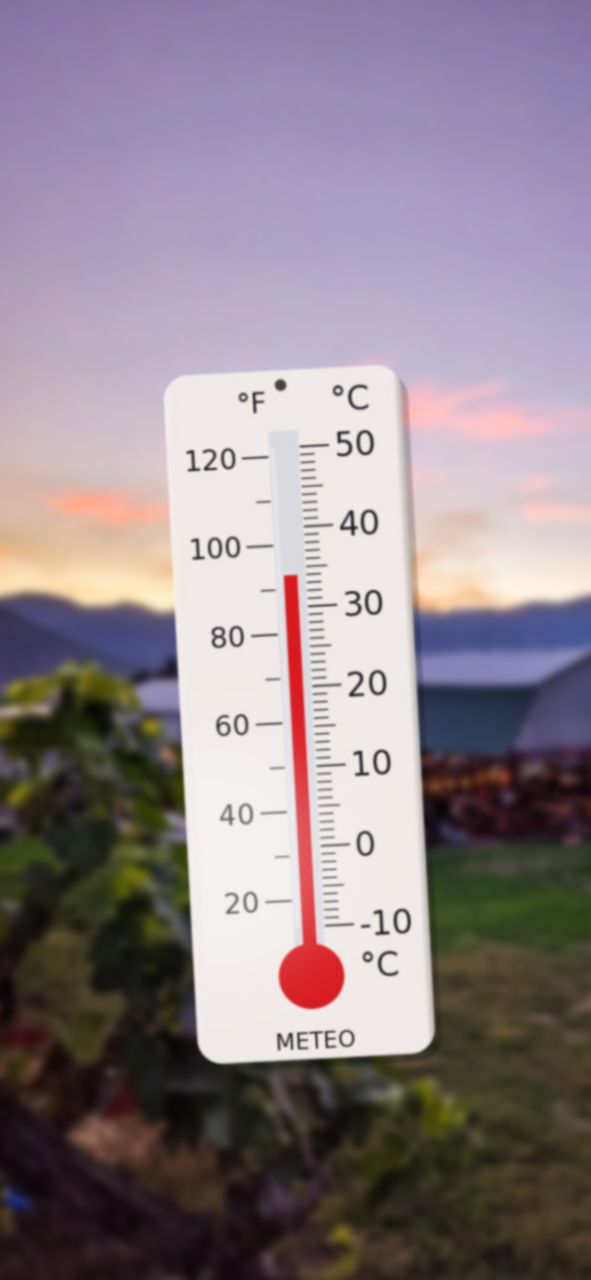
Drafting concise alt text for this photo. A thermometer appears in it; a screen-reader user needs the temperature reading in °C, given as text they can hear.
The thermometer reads 34 °C
